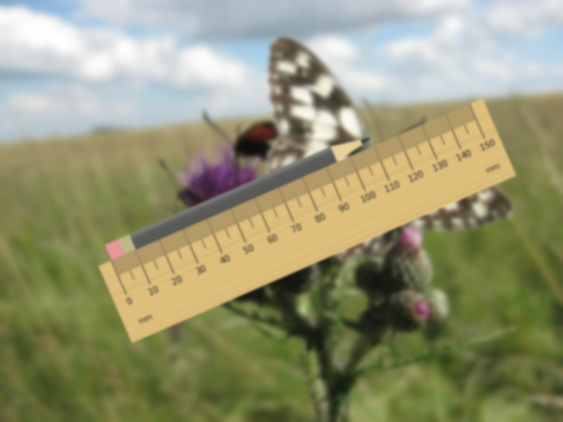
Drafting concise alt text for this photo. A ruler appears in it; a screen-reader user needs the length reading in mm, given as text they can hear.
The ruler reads 110 mm
